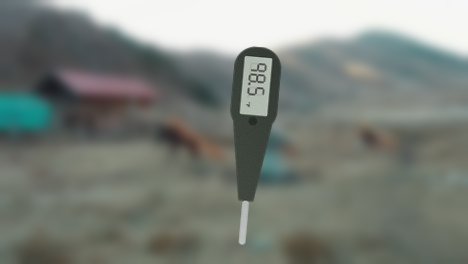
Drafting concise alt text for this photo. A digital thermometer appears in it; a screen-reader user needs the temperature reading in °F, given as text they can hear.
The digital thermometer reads 98.5 °F
